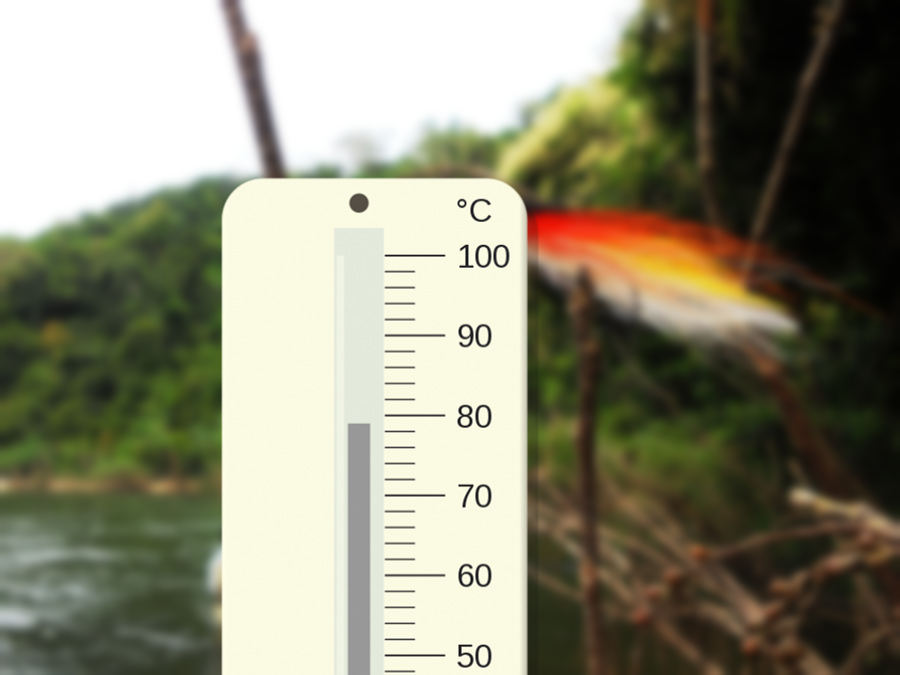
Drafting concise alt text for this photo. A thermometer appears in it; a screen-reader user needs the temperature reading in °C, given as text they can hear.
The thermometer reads 79 °C
